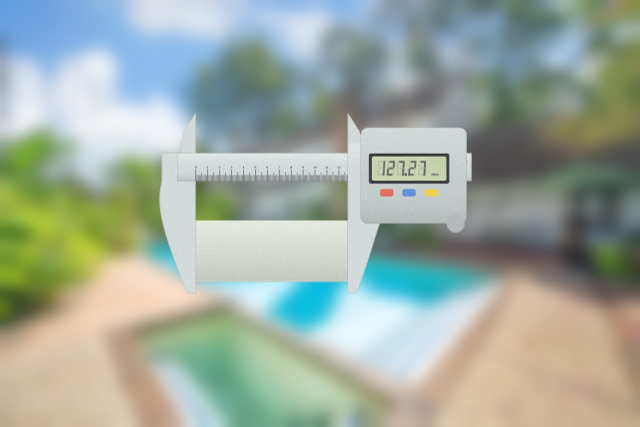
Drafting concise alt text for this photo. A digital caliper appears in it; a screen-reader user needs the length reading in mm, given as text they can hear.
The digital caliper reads 127.27 mm
